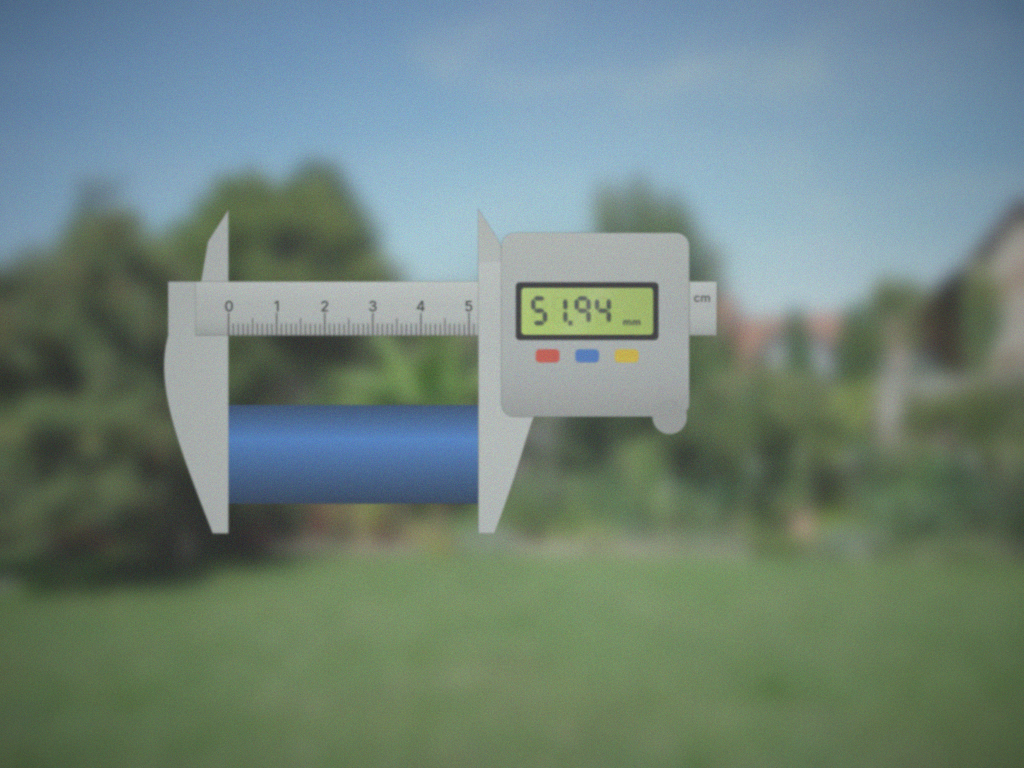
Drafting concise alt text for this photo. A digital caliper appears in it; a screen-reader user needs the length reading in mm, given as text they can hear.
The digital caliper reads 51.94 mm
